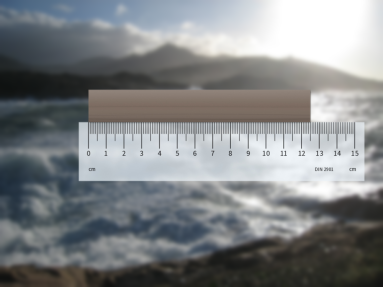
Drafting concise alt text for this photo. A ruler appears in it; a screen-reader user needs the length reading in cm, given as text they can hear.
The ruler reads 12.5 cm
